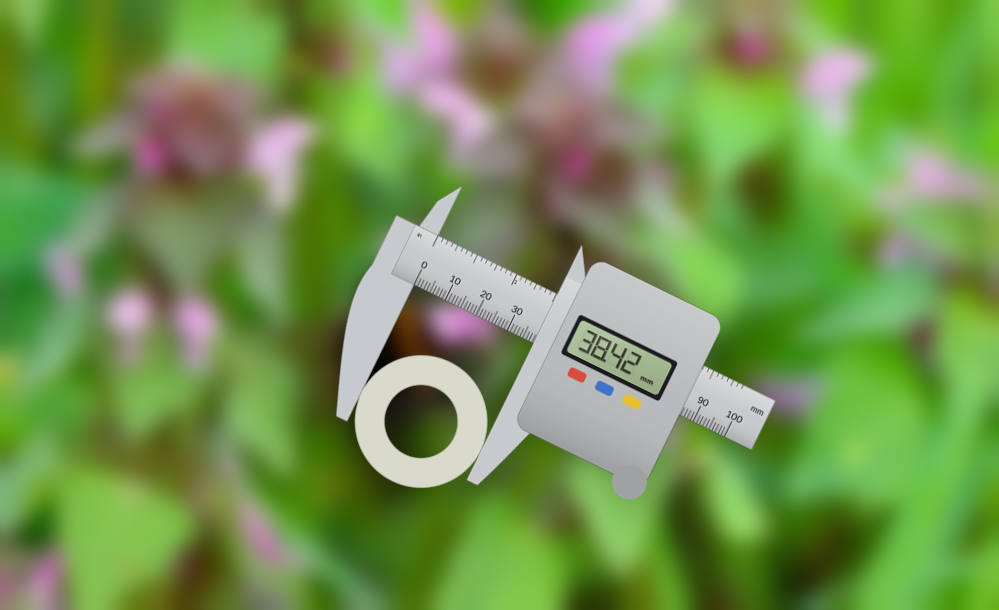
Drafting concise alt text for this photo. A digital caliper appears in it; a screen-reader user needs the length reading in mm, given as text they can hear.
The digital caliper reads 38.42 mm
